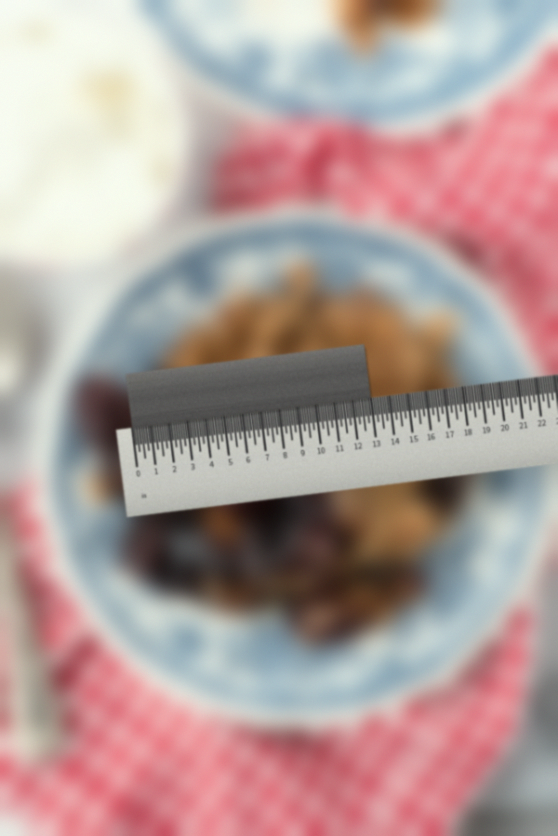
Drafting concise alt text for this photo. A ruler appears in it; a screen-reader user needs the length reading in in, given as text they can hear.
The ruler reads 13 in
